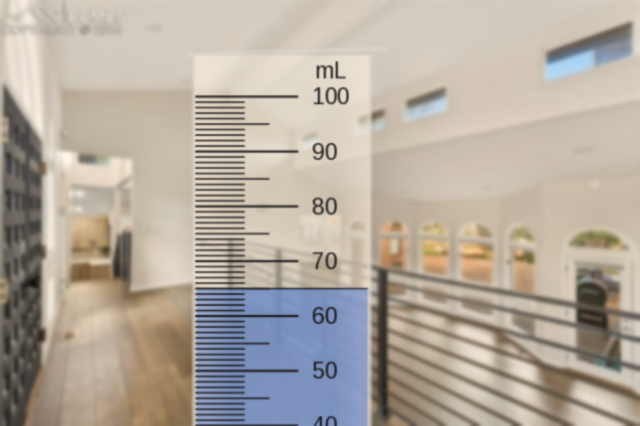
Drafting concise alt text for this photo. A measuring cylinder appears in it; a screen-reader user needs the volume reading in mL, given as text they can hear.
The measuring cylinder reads 65 mL
